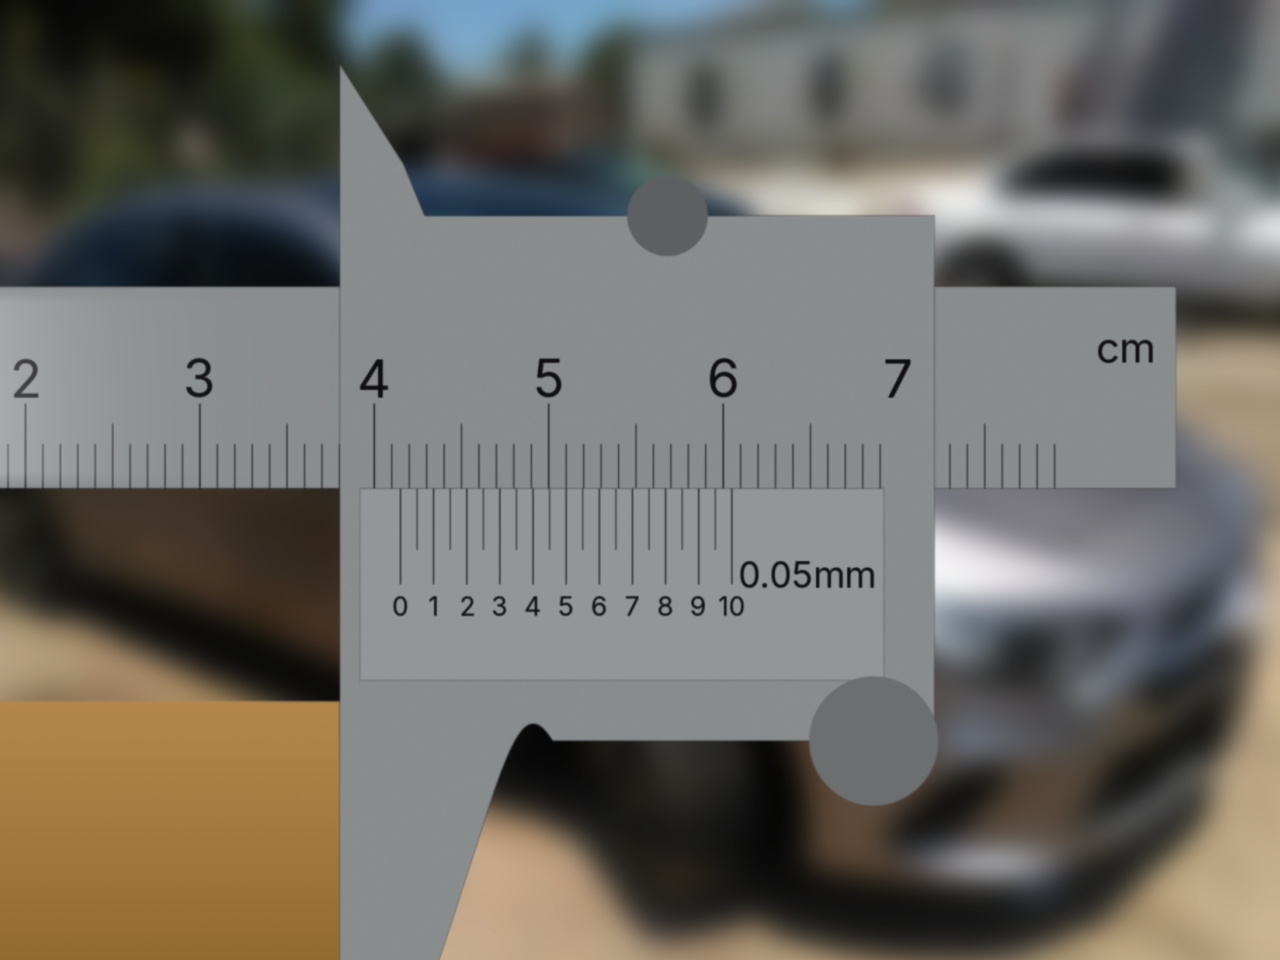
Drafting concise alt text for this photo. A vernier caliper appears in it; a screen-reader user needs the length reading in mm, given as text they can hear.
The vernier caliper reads 41.5 mm
